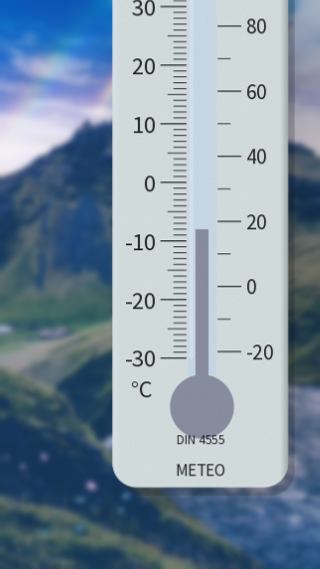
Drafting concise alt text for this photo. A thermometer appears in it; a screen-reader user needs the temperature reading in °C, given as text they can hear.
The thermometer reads -8 °C
